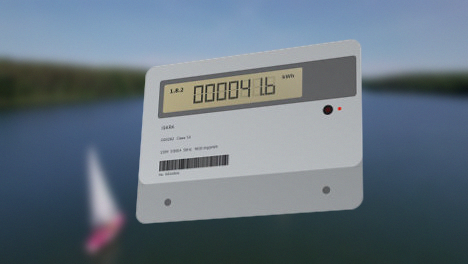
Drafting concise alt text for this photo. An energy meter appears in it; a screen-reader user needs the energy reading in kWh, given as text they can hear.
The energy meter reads 41.6 kWh
